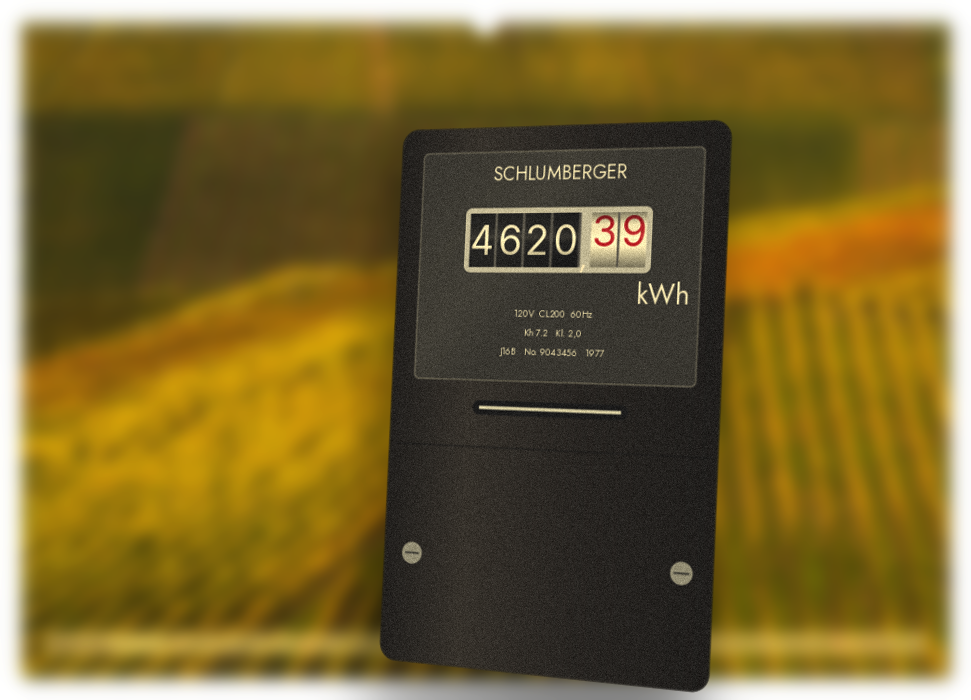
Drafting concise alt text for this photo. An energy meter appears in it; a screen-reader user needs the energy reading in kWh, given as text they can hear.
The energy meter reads 4620.39 kWh
